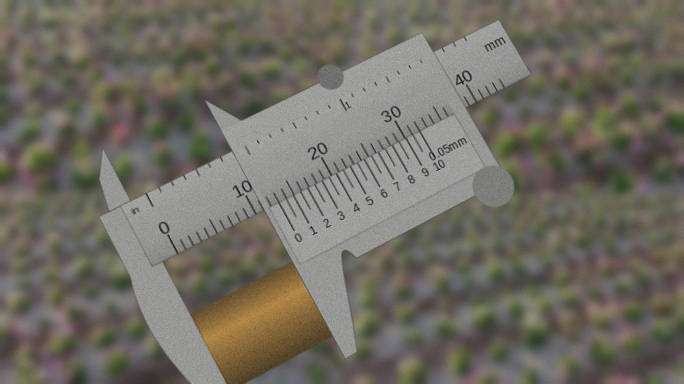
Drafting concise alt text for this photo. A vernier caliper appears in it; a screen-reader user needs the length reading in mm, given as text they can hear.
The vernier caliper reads 13.0 mm
